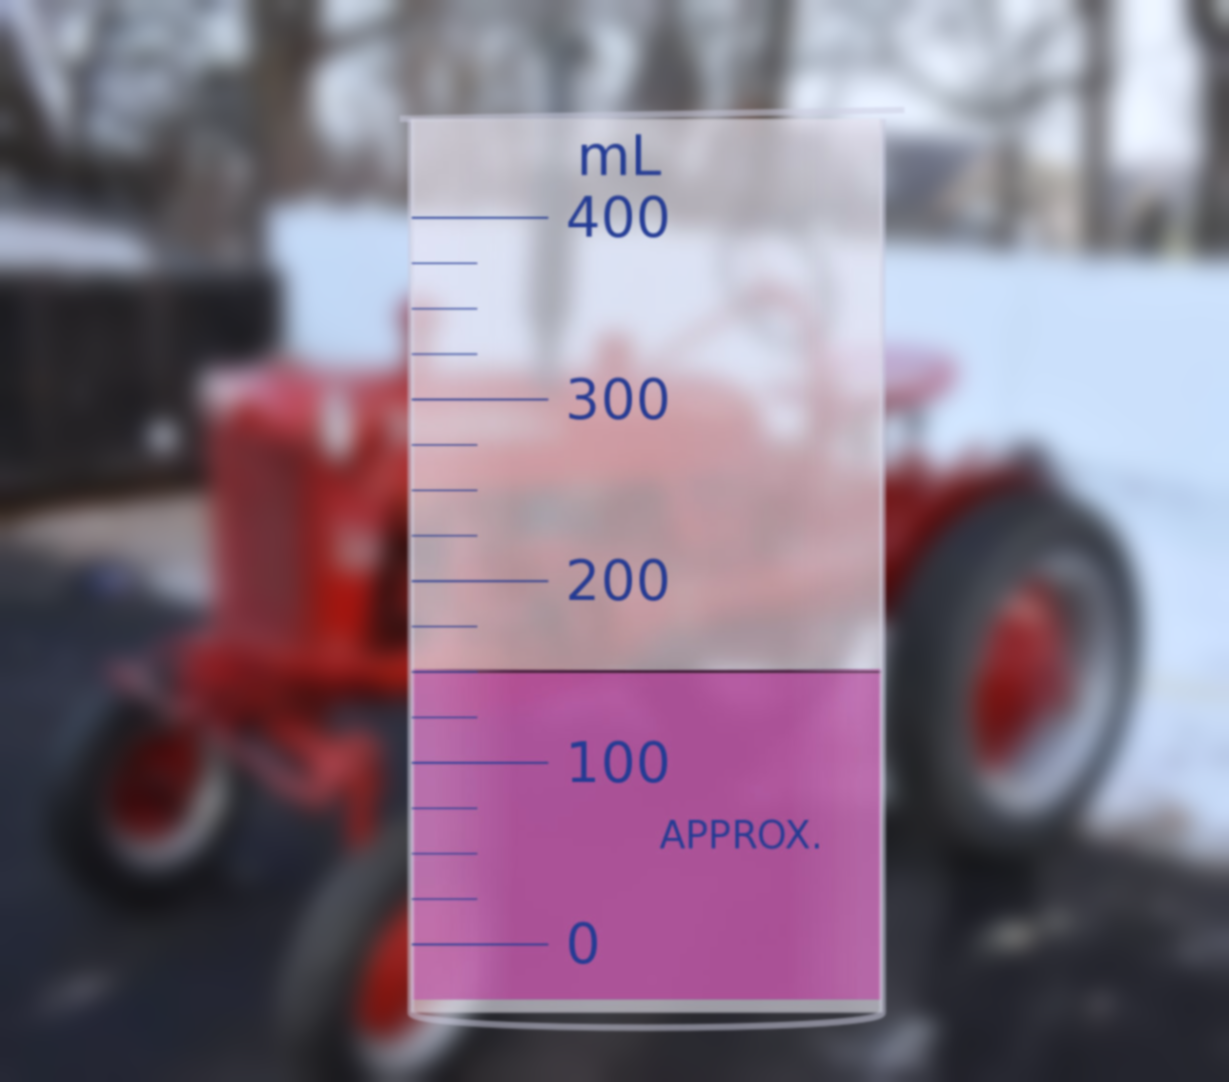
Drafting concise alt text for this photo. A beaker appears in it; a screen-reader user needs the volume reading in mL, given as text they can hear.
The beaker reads 150 mL
